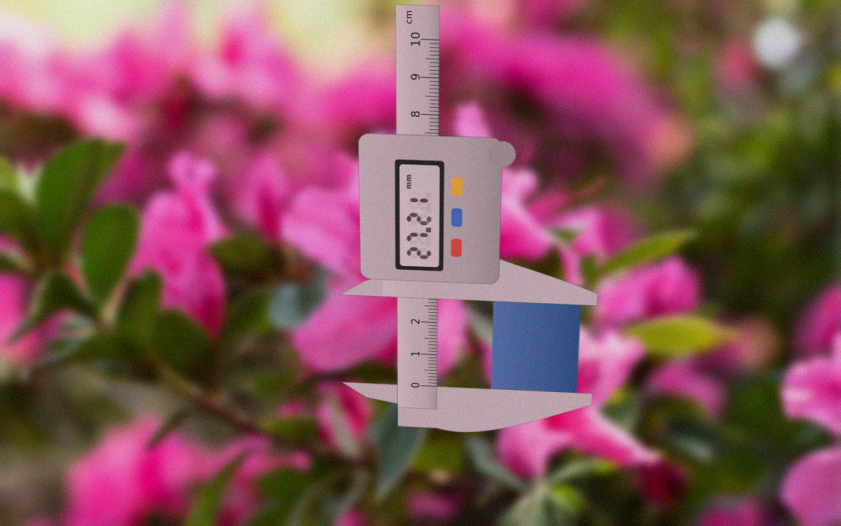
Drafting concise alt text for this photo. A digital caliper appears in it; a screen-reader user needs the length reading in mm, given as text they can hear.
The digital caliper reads 27.21 mm
